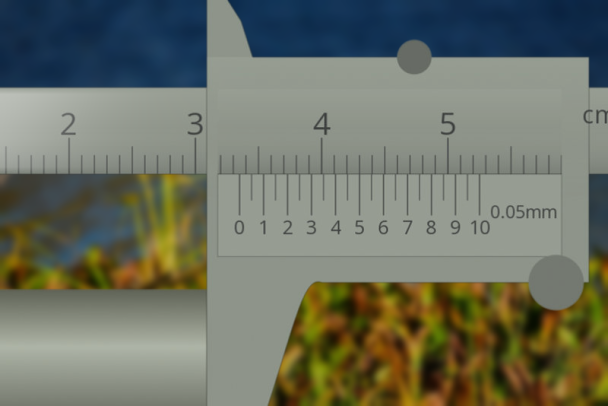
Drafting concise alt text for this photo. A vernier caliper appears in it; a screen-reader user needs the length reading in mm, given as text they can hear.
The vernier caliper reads 33.5 mm
